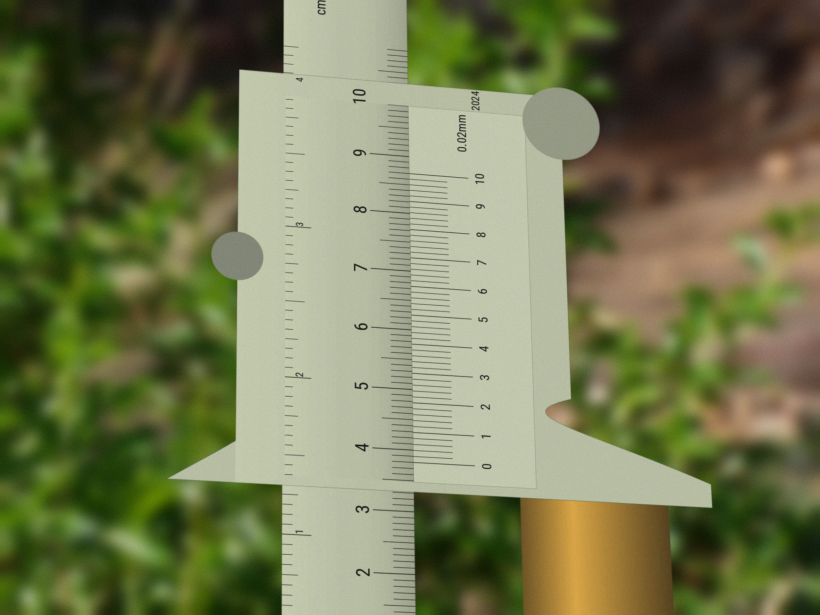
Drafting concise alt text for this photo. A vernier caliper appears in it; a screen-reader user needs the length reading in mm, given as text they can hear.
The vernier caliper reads 38.0 mm
